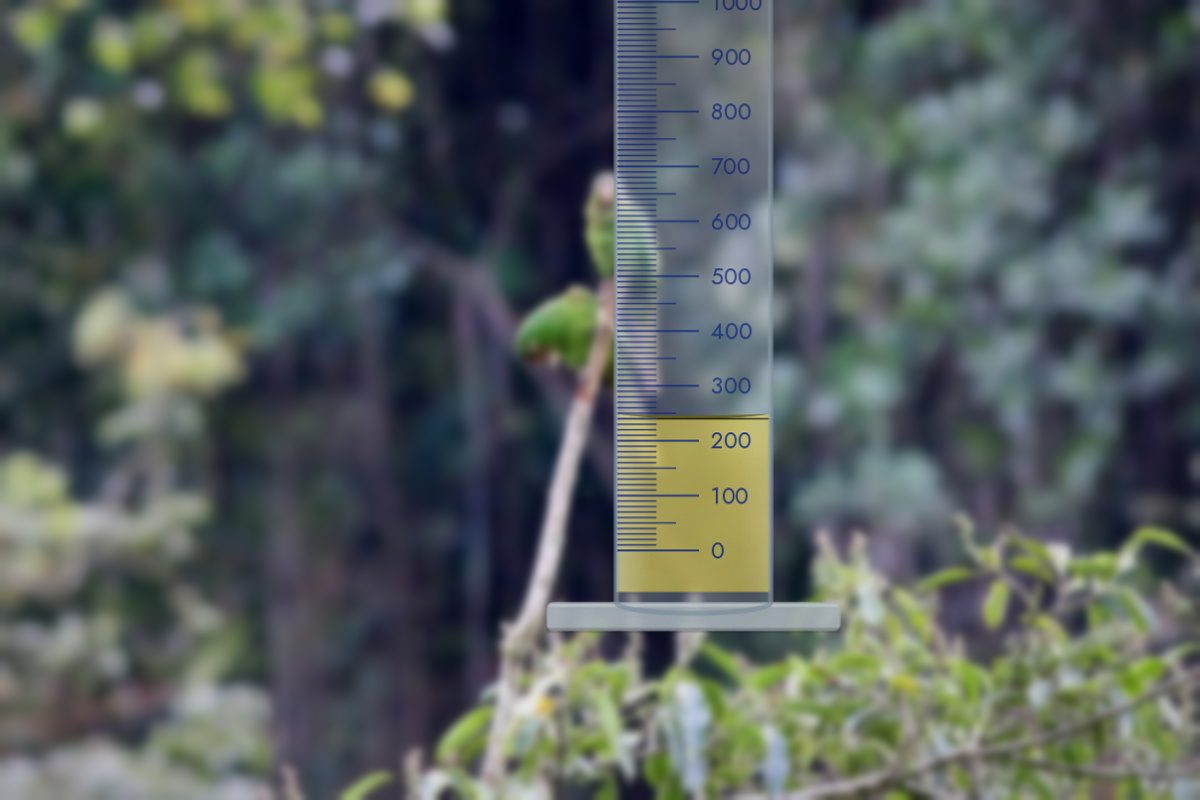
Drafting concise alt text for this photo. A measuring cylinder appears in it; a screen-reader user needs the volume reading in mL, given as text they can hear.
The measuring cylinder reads 240 mL
